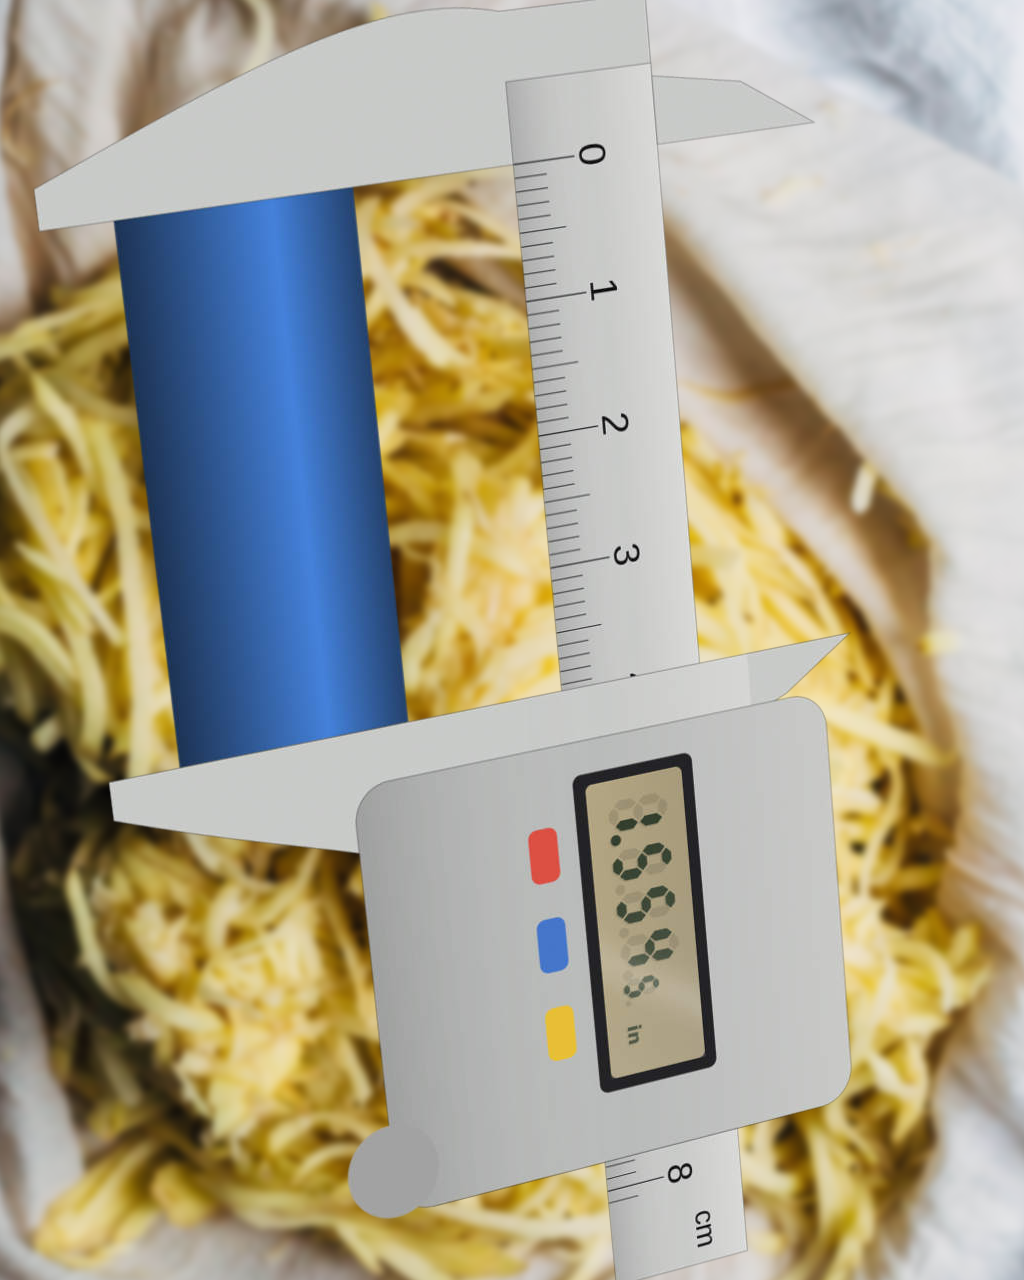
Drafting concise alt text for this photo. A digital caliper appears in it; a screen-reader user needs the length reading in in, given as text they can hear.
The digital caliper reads 1.5545 in
